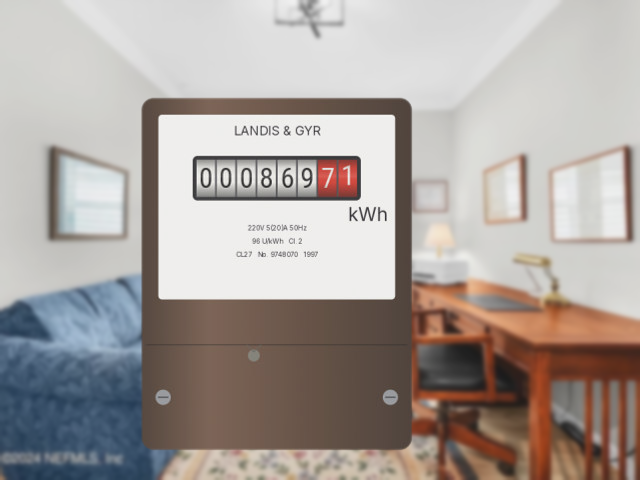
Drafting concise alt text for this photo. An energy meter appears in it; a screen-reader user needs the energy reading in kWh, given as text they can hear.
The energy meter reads 869.71 kWh
